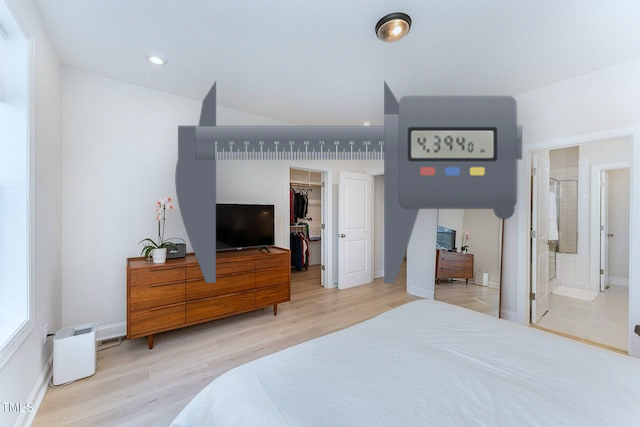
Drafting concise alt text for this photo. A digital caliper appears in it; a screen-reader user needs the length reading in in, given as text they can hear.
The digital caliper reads 4.3940 in
